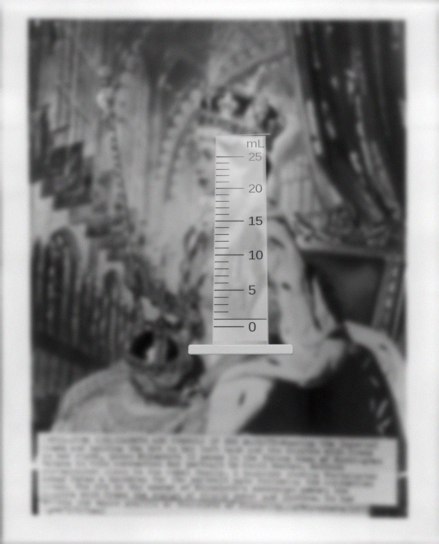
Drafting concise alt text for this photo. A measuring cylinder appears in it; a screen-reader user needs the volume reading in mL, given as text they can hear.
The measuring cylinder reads 1 mL
